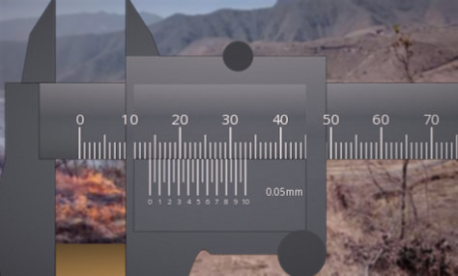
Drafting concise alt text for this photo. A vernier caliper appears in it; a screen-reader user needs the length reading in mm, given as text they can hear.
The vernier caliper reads 14.0 mm
